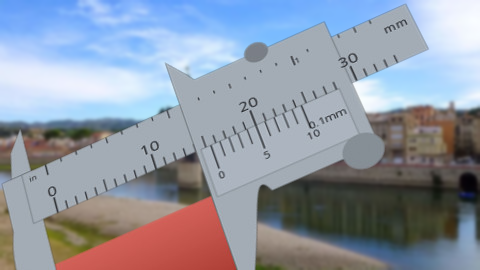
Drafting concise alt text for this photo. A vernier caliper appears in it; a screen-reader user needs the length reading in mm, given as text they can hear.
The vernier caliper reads 15.5 mm
